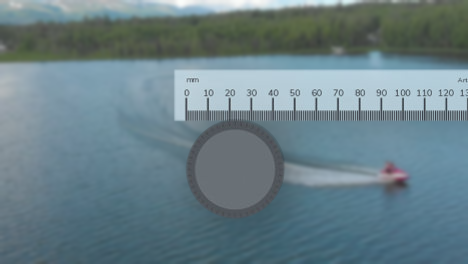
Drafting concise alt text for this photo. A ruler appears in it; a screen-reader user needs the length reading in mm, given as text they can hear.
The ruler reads 45 mm
